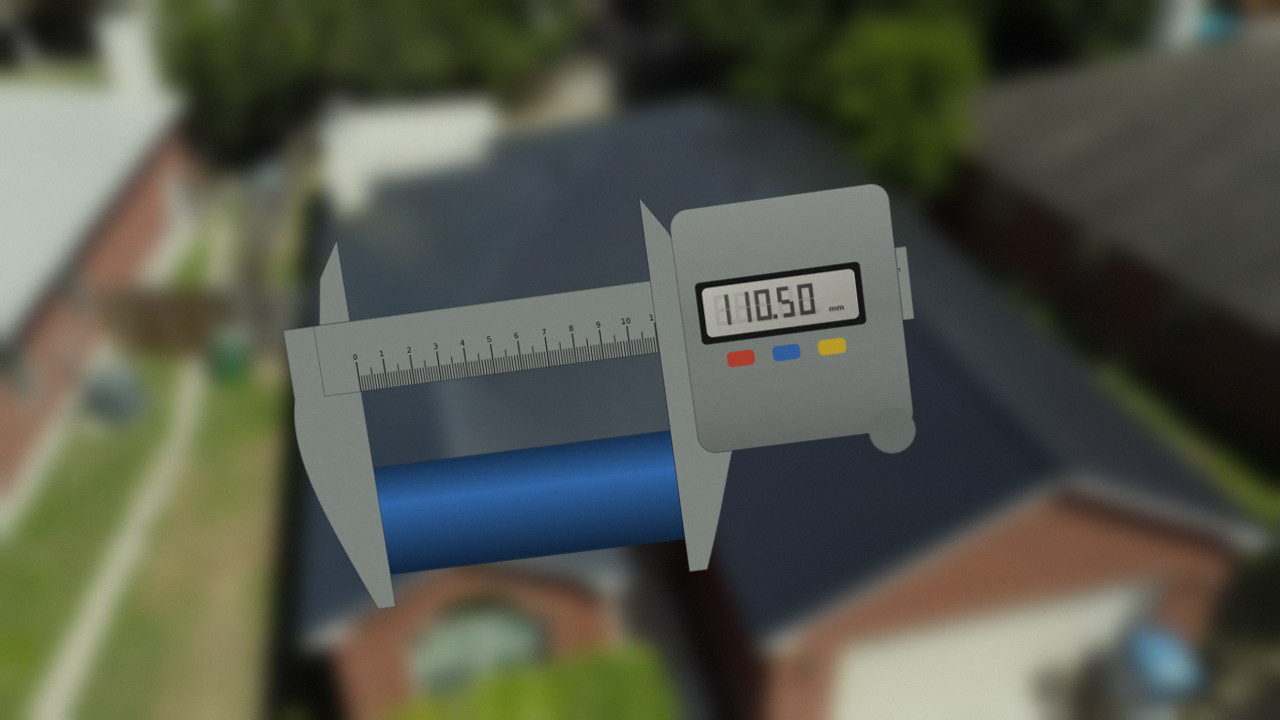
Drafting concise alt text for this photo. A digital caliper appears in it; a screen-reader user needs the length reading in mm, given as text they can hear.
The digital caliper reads 110.50 mm
